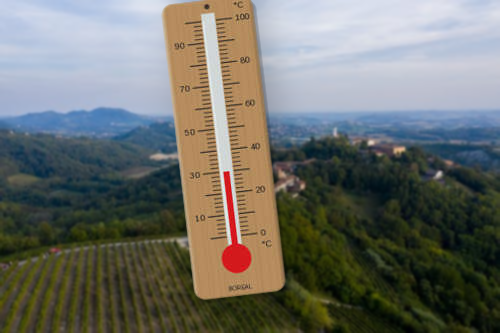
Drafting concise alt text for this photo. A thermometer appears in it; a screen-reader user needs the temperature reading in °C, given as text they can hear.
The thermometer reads 30 °C
